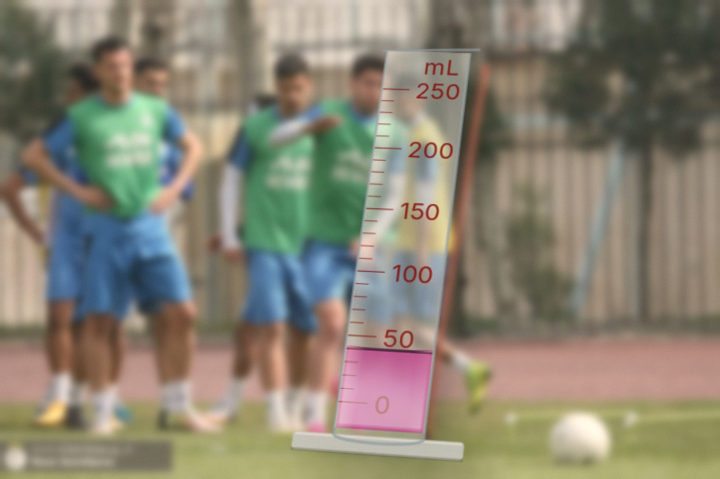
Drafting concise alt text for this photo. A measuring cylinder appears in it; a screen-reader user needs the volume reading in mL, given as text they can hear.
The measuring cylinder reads 40 mL
